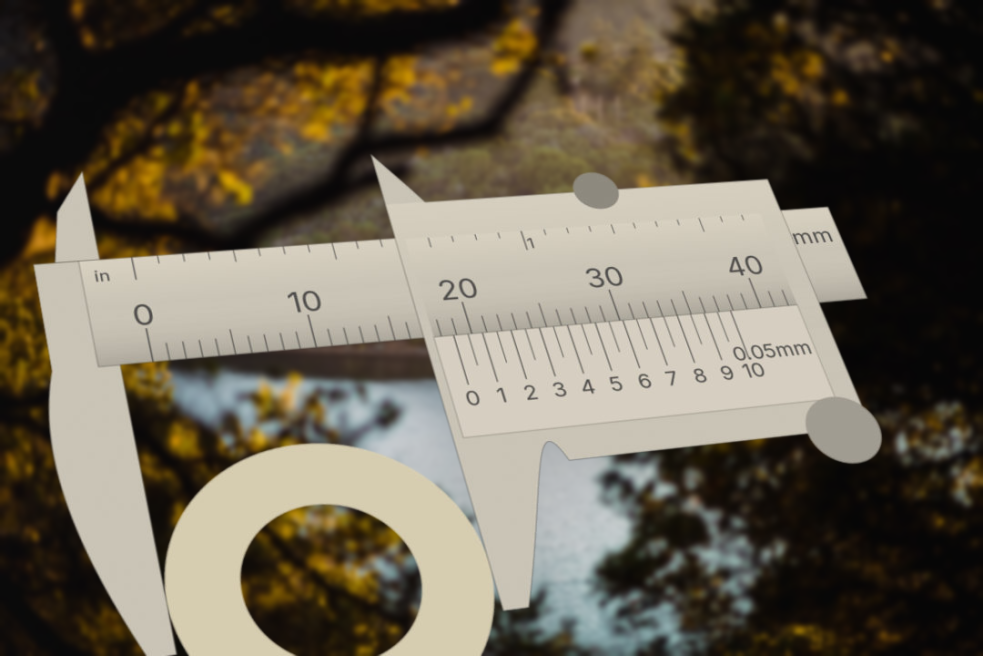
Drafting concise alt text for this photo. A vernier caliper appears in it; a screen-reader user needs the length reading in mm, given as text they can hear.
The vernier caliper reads 18.8 mm
